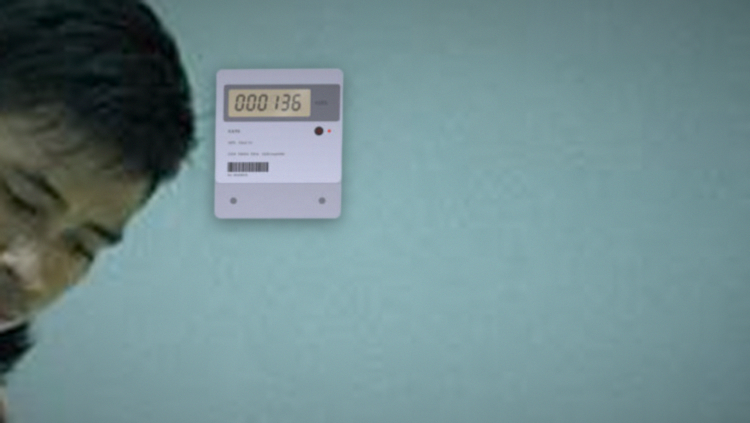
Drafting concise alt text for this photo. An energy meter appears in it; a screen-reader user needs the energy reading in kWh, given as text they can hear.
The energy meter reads 136 kWh
